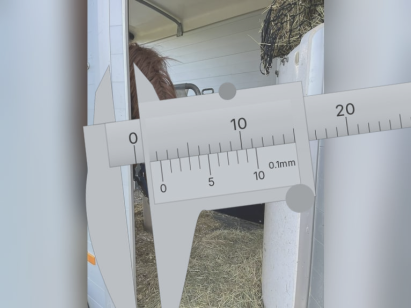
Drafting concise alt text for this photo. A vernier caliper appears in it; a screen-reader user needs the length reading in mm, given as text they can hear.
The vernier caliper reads 2.3 mm
